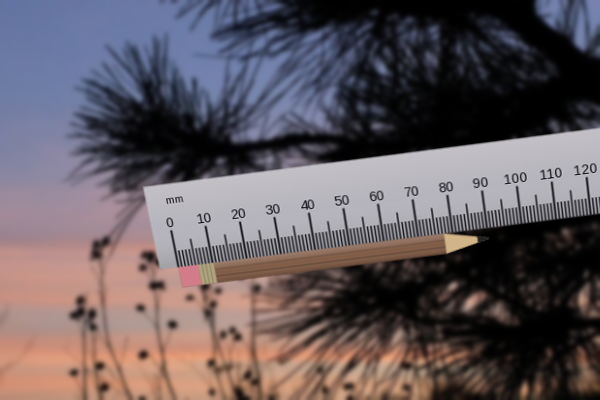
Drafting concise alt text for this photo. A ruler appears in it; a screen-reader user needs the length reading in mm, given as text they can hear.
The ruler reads 90 mm
